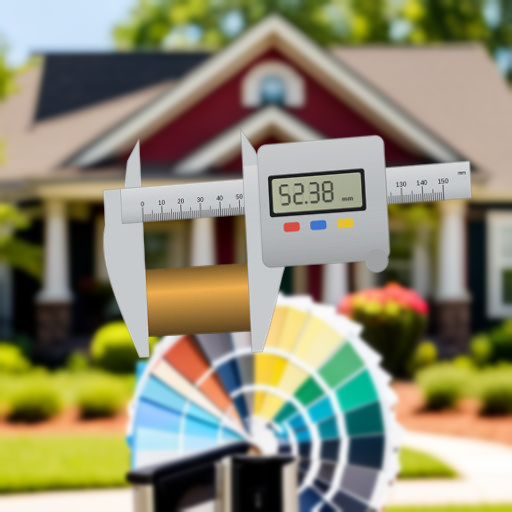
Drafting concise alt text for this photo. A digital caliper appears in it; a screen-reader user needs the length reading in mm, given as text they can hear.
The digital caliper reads 52.38 mm
